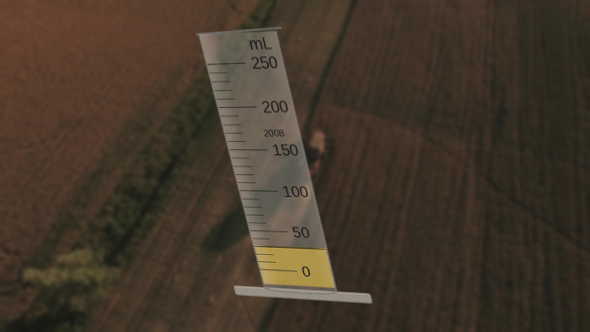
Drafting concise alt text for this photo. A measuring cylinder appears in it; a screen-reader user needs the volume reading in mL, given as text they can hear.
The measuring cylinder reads 30 mL
